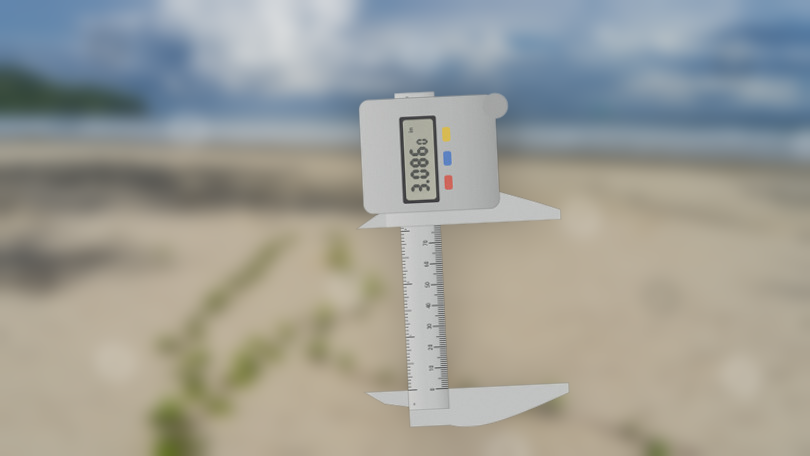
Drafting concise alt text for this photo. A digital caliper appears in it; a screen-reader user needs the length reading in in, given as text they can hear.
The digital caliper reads 3.0860 in
